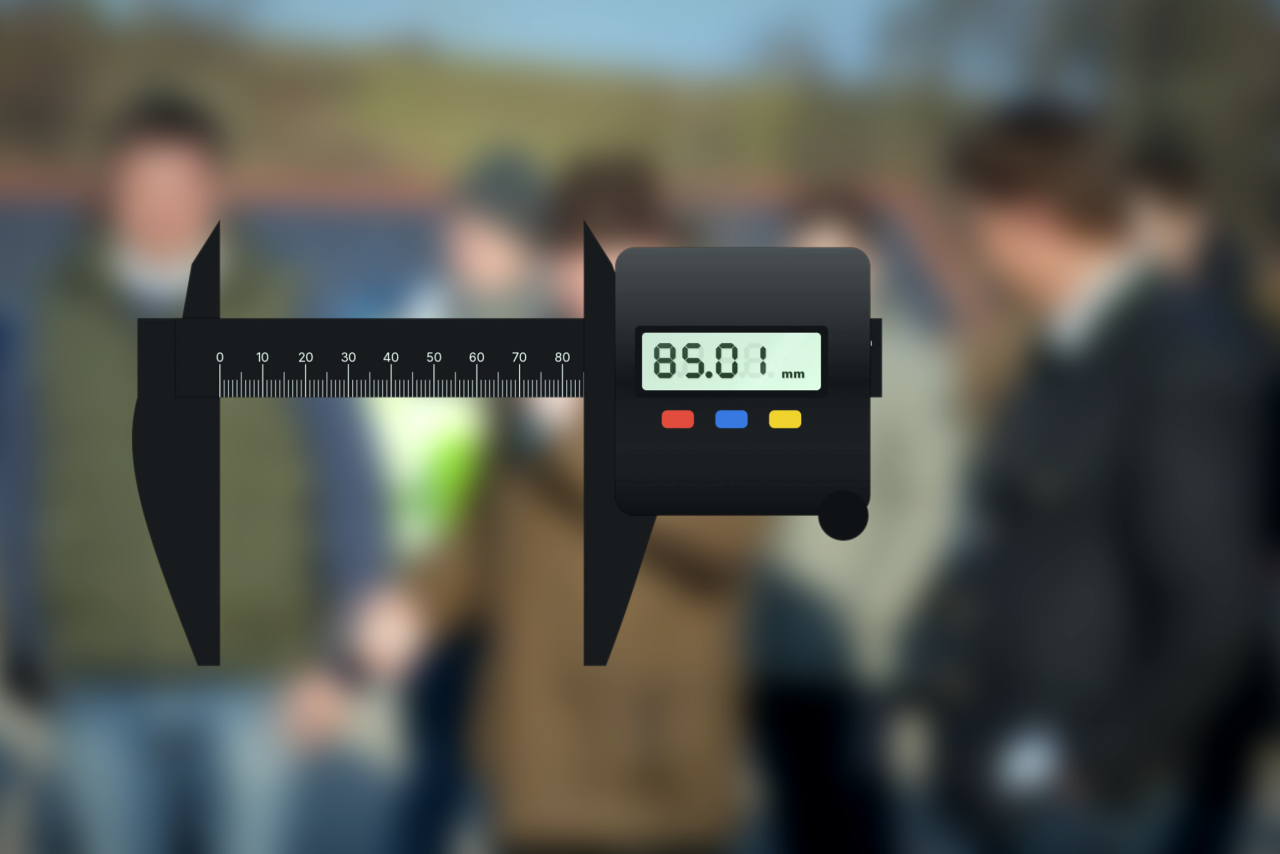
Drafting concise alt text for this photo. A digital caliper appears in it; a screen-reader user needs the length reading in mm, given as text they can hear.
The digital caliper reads 85.01 mm
